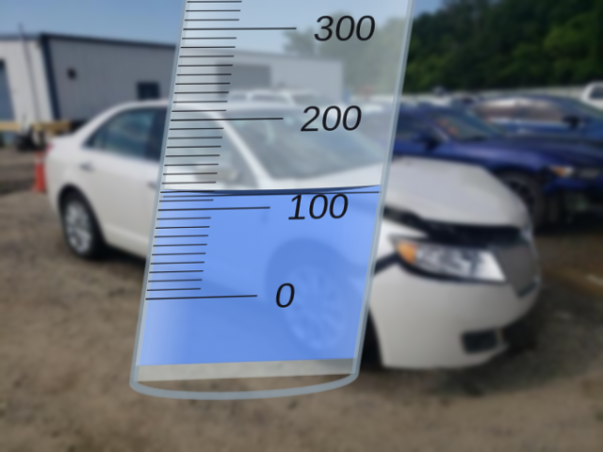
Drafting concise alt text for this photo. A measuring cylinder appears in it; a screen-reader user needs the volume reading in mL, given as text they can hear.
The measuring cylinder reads 115 mL
